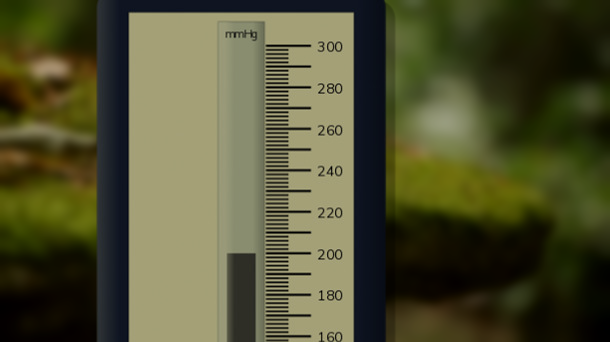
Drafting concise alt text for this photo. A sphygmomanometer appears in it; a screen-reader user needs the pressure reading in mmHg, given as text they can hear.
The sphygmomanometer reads 200 mmHg
